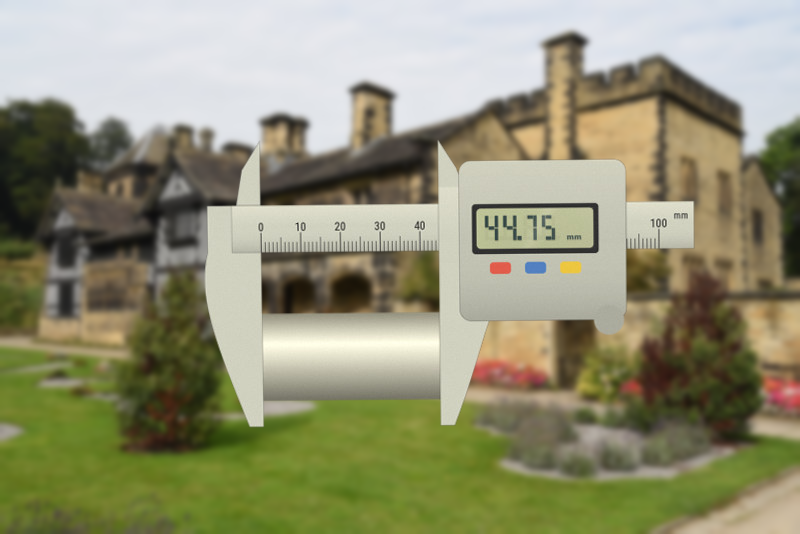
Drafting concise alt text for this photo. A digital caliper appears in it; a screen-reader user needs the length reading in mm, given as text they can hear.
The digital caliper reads 44.75 mm
